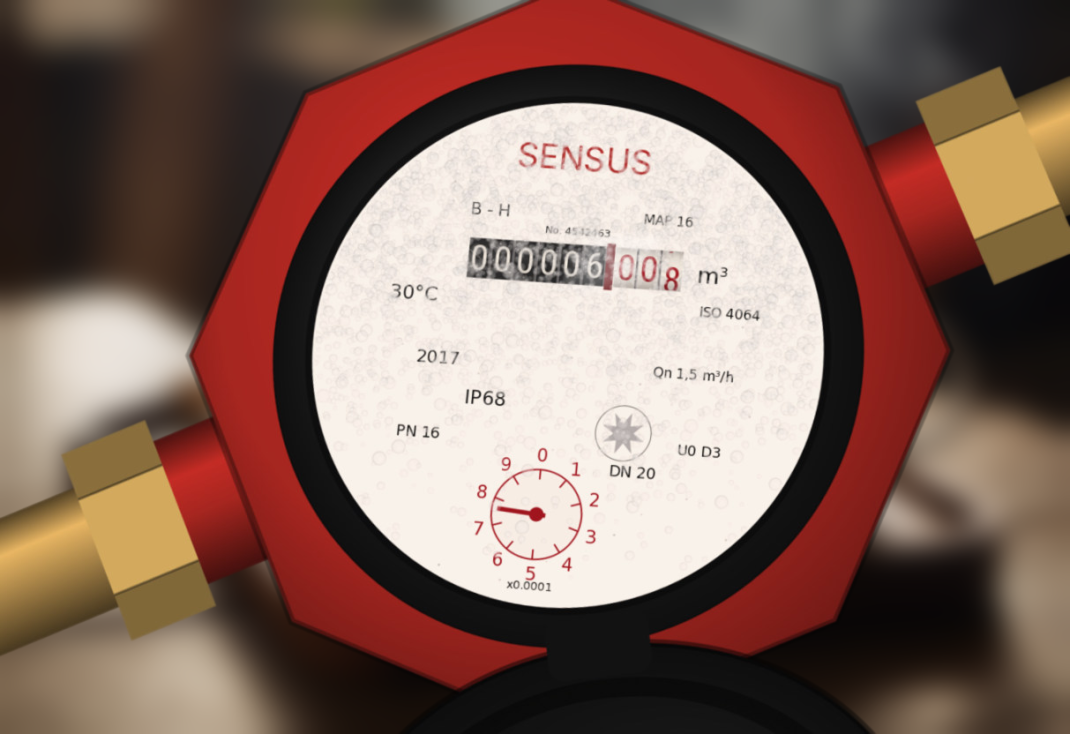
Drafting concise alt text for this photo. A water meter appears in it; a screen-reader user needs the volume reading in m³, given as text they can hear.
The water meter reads 6.0077 m³
